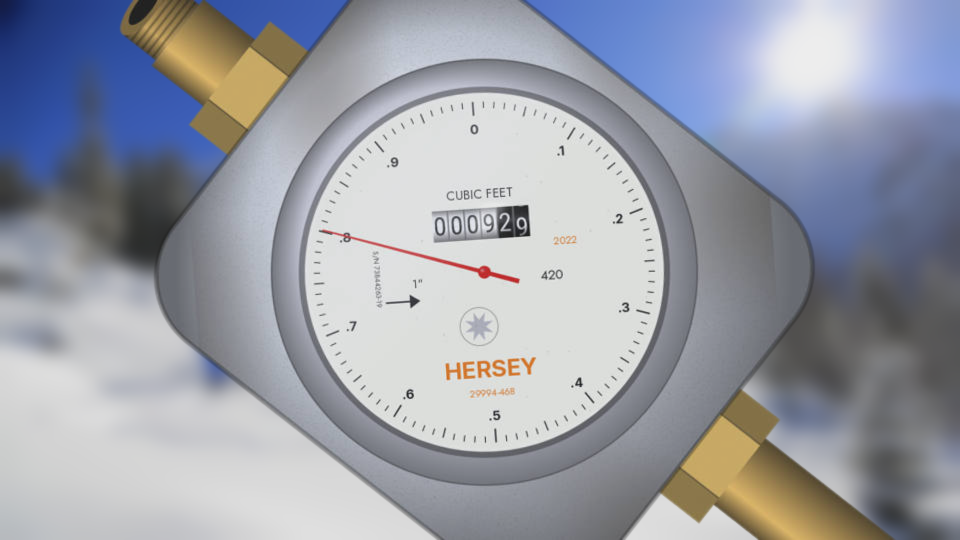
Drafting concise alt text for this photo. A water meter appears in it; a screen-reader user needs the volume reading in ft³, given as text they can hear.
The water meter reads 928.80 ft³
